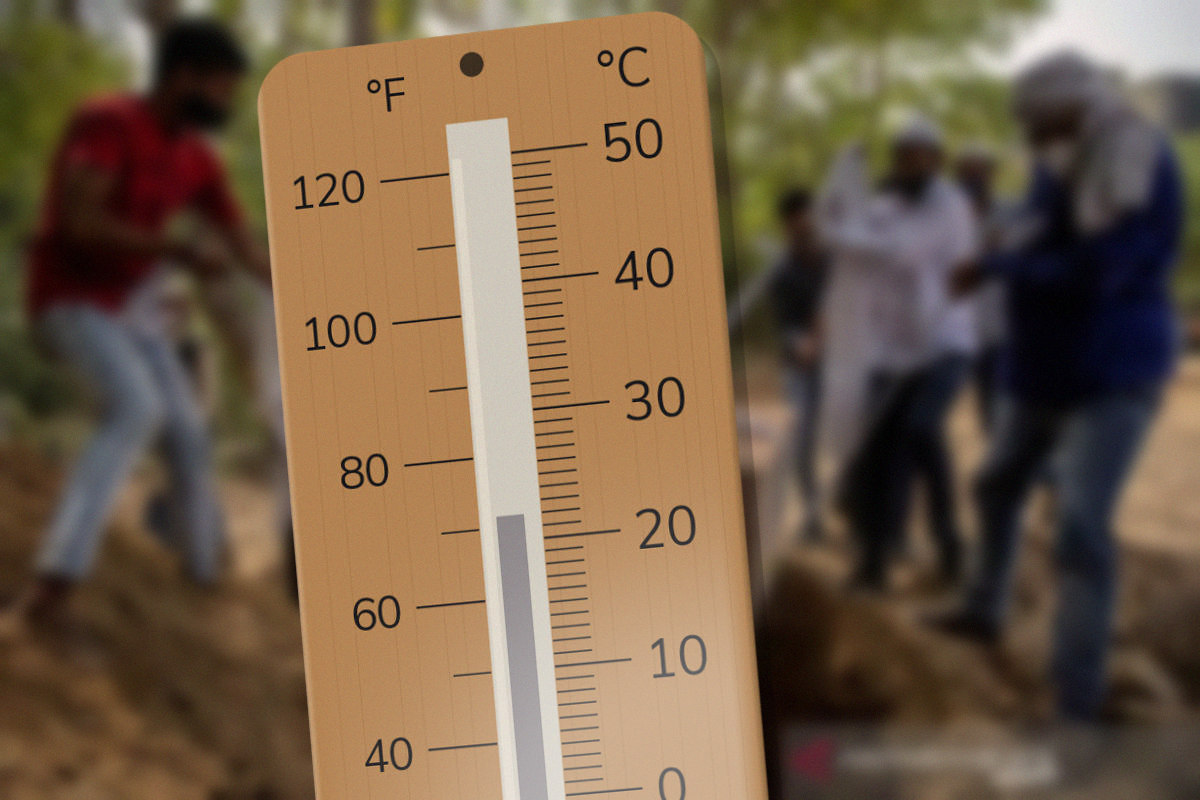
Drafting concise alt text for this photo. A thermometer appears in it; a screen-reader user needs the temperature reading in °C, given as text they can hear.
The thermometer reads 22 °C
